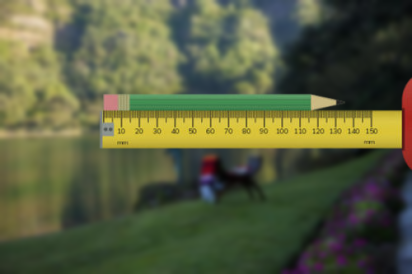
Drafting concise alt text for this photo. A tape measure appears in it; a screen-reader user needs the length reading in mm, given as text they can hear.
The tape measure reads 135 mm
